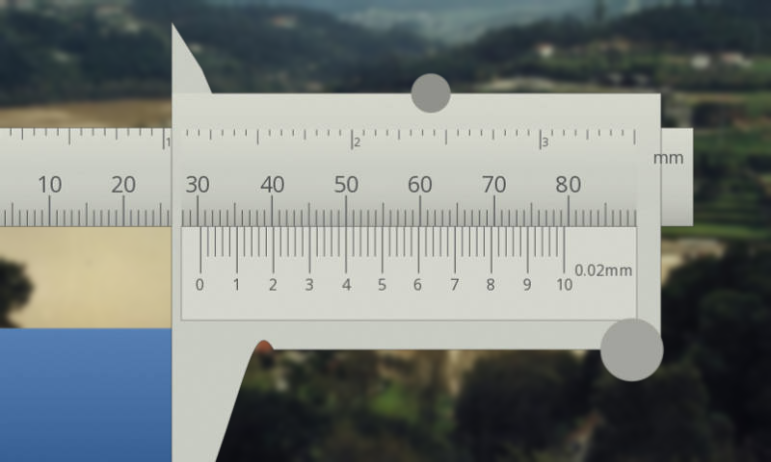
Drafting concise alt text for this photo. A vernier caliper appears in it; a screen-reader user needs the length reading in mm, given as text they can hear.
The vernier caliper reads 30.4 mm
